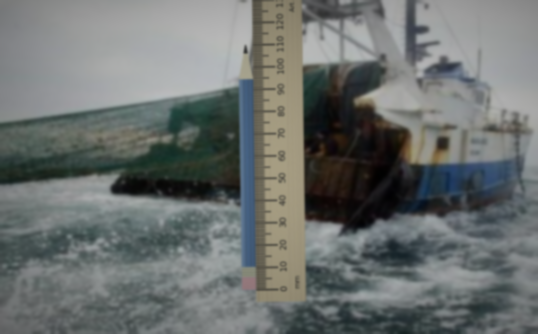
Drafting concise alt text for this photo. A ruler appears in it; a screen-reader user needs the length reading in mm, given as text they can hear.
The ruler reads 110 mm
